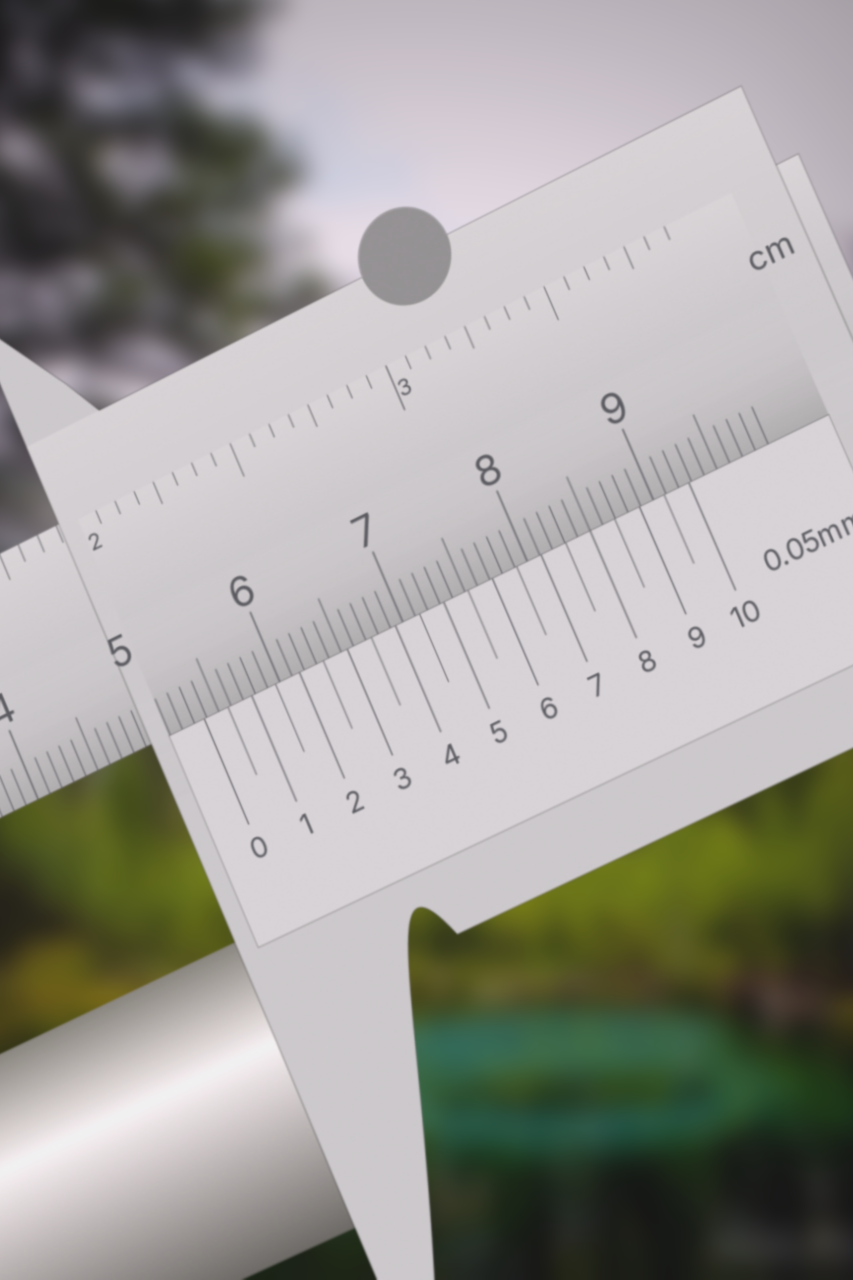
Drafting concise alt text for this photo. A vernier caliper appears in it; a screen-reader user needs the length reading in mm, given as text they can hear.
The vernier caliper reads 53.8 mm
